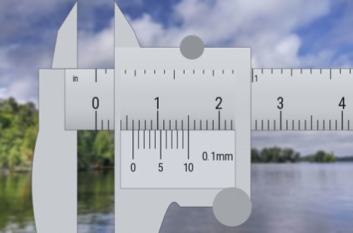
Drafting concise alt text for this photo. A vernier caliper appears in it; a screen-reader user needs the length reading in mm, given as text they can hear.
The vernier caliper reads 6.0 mm
